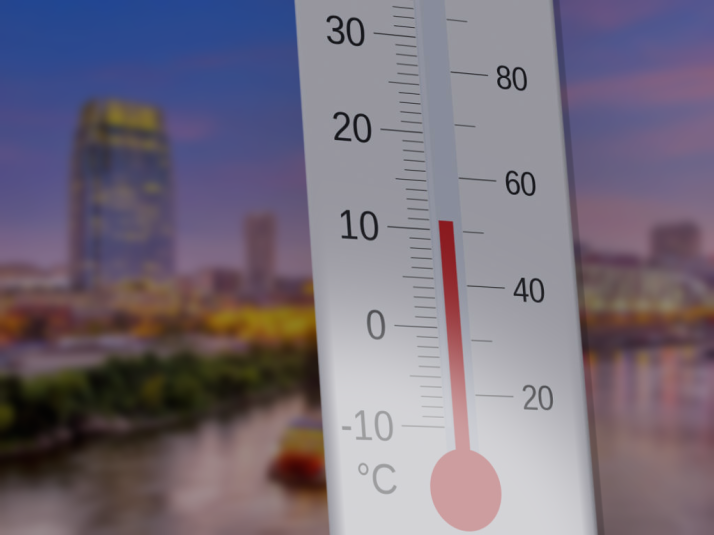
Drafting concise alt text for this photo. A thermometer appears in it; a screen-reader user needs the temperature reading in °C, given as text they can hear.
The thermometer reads 11 °C
